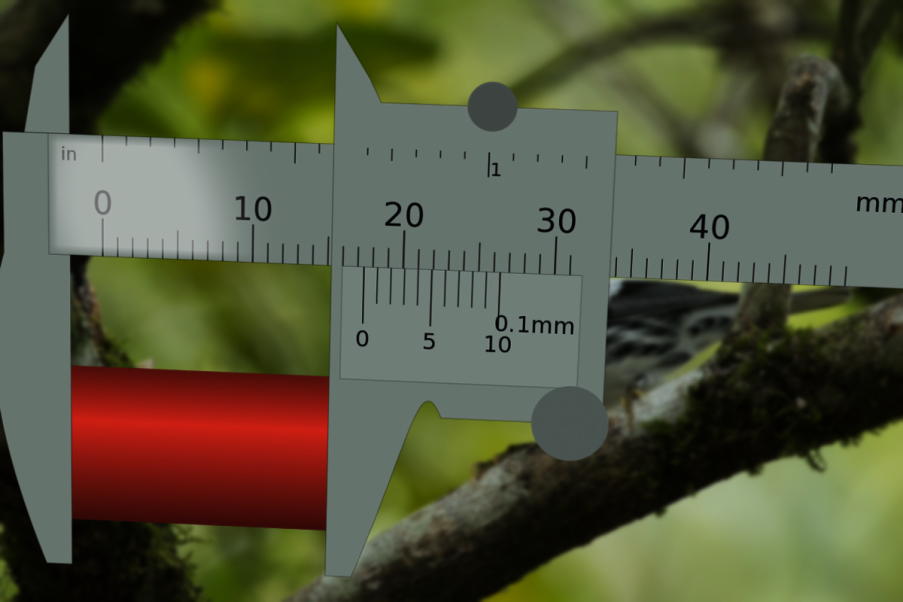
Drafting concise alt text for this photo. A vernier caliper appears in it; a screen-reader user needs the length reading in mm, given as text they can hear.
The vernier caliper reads 17.4 mm
